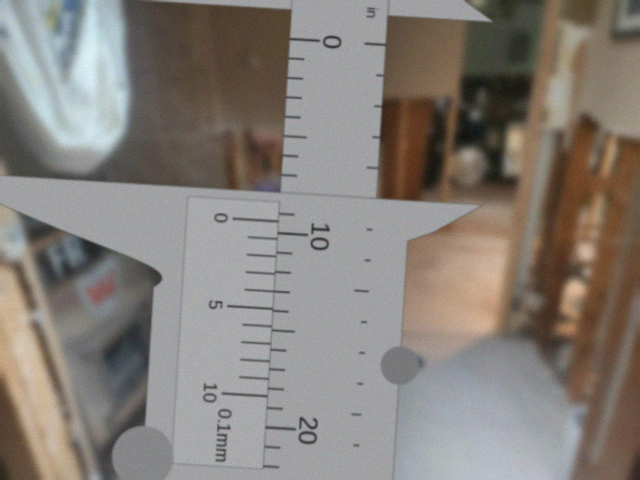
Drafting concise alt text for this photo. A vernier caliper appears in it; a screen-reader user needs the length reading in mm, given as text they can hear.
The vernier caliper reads 9.4 mm
